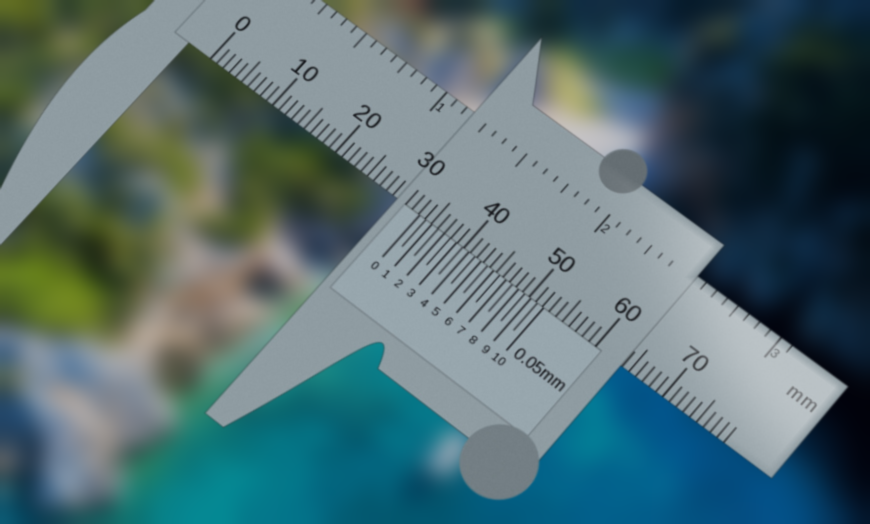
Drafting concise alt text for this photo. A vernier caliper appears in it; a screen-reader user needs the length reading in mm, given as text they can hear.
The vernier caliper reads 33.2 mm
